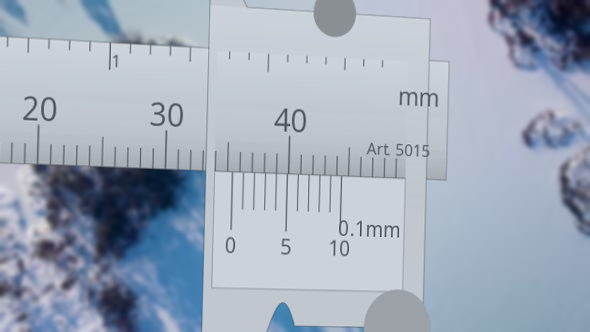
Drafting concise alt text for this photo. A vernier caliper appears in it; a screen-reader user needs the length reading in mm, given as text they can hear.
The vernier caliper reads 35.4 mm
